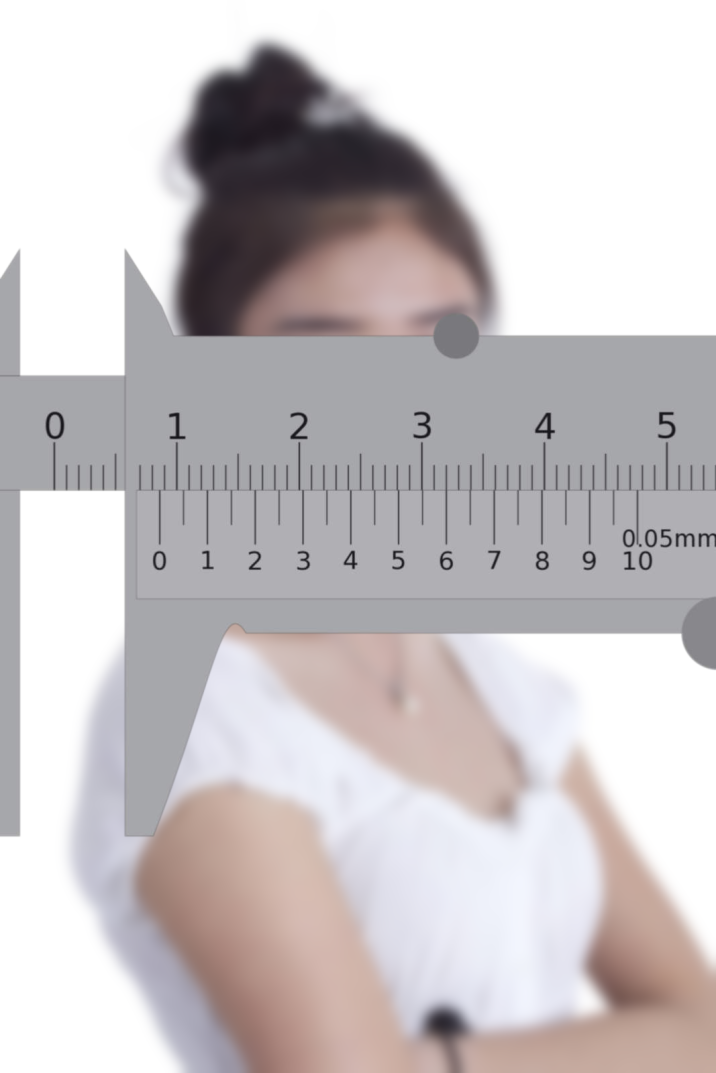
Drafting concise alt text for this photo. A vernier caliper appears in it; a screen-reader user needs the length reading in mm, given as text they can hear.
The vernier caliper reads 8.6 mm
